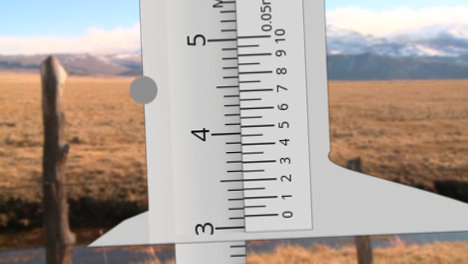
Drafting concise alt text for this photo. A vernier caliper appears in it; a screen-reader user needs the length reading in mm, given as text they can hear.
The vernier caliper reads 31.2 mm
